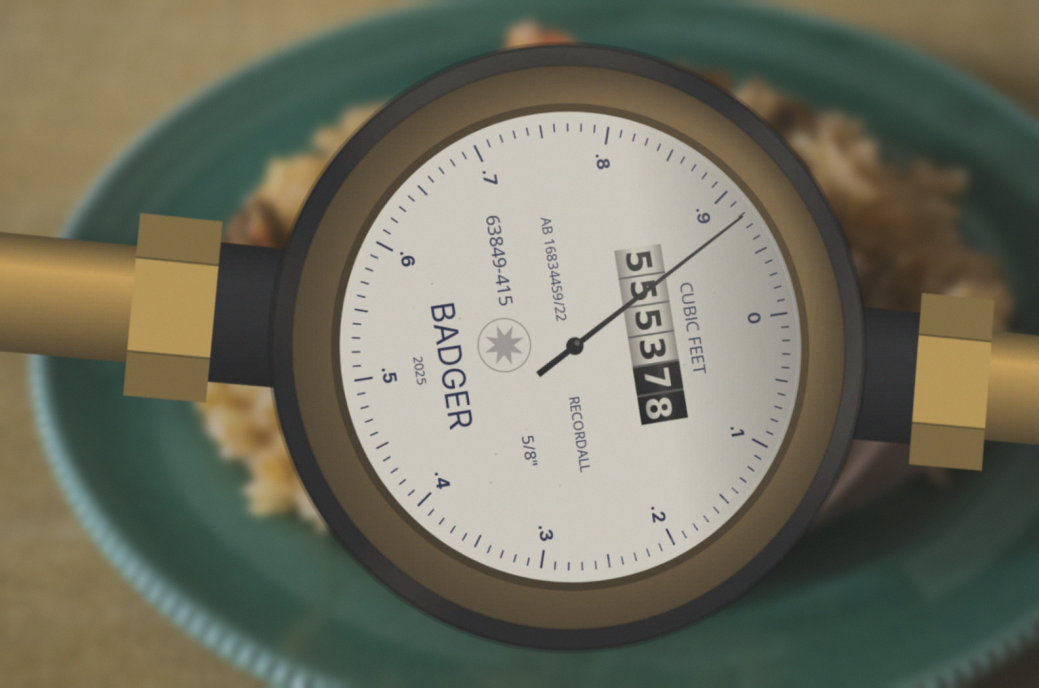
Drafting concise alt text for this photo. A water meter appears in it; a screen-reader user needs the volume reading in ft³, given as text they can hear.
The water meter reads 555377.92 ft³
